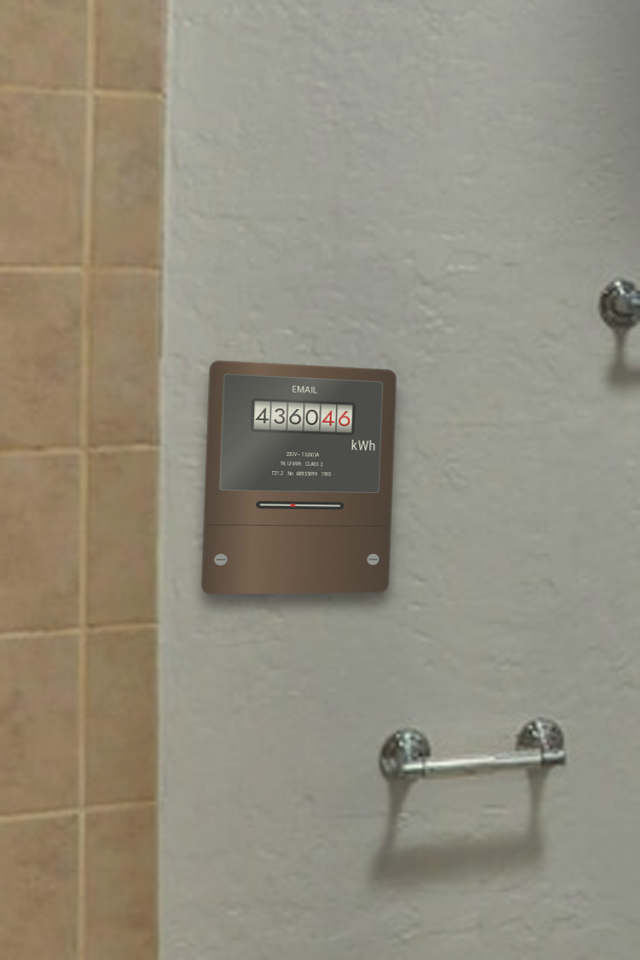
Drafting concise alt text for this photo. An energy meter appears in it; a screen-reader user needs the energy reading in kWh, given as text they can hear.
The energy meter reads 4360.46 kWh
